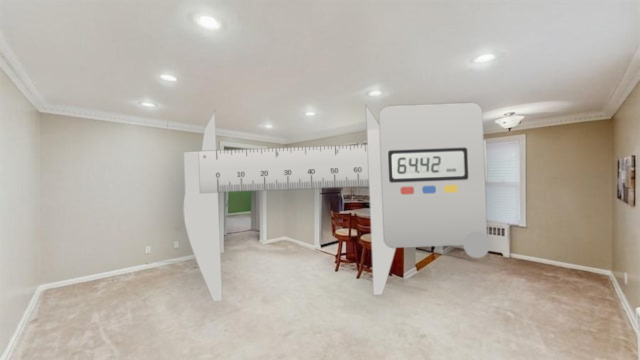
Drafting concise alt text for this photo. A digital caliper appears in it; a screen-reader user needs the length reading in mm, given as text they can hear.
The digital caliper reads 64.42 mm
